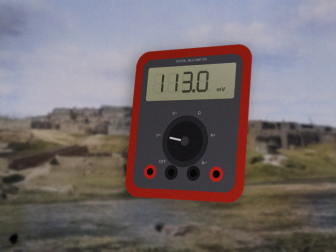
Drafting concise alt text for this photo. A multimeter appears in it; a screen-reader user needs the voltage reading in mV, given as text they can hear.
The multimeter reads 113.0 mV
